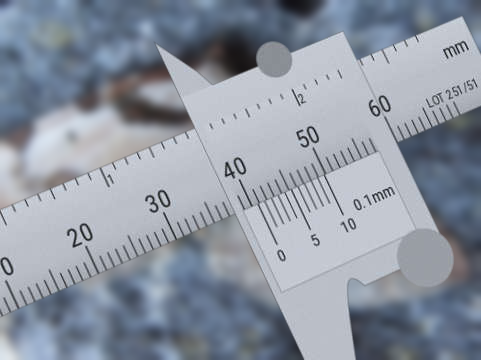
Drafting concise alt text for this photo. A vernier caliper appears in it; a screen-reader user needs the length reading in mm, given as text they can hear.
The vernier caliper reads 40.8 mm
